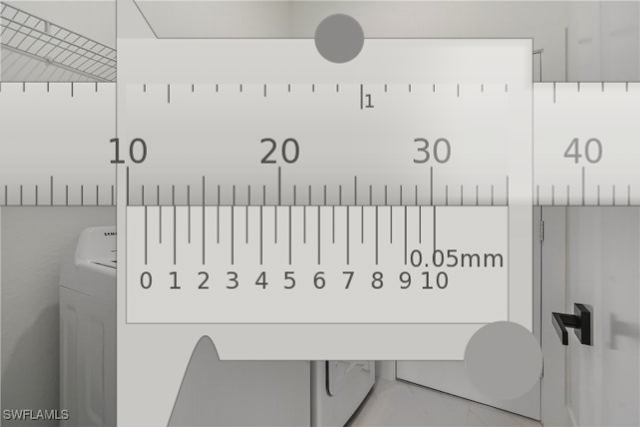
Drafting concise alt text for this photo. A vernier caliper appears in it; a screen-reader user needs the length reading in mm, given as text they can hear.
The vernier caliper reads 11.2 mm
